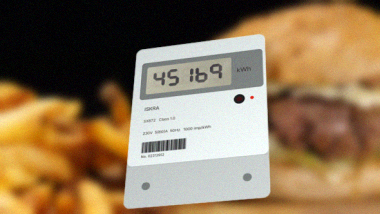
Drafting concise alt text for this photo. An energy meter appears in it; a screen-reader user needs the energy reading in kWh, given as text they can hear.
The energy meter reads 45169 kWh
